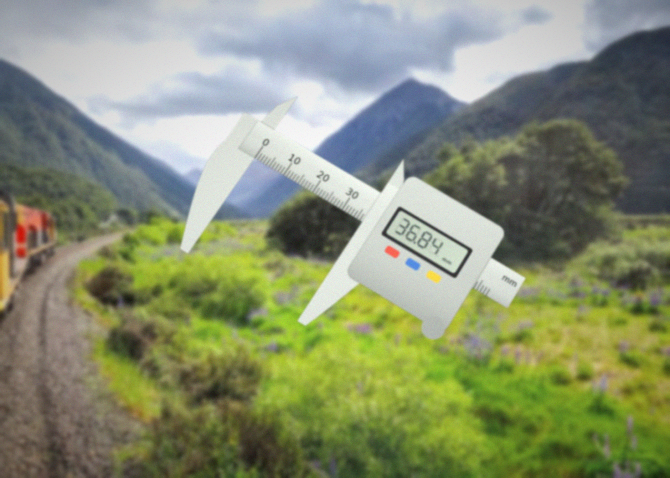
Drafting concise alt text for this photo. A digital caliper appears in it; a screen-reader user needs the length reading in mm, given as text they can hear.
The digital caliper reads 36.84 mm
